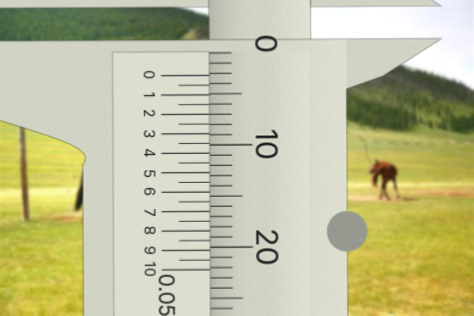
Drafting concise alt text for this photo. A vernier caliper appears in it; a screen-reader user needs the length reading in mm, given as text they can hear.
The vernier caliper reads 3.2 mm
